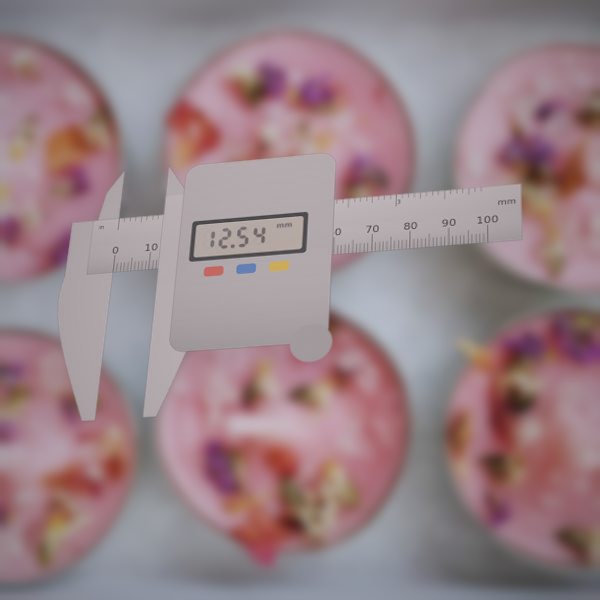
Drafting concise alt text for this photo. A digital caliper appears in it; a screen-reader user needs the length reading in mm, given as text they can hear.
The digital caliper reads 12.54 mm
